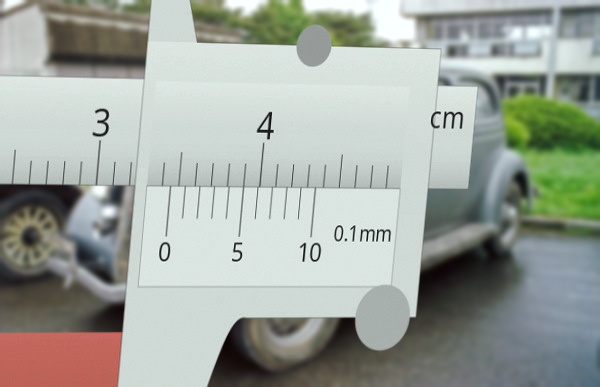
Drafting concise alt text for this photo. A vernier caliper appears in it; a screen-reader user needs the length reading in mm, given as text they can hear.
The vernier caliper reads 34.5 mm
